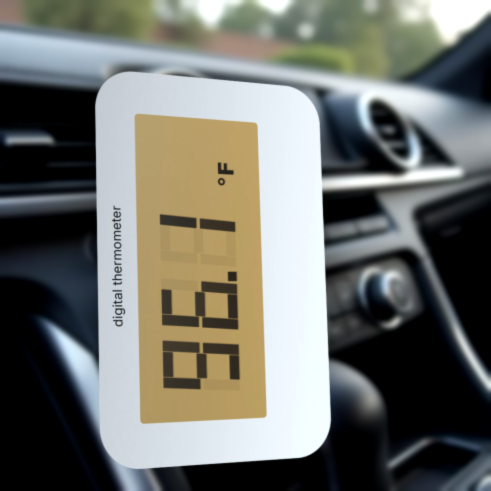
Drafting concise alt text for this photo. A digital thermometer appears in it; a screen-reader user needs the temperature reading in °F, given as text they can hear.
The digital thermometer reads 96.1 °F
